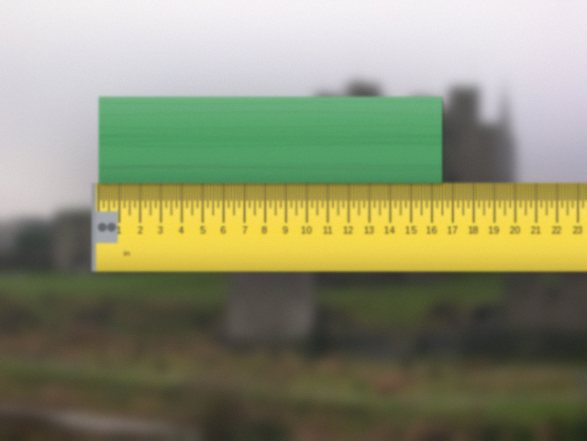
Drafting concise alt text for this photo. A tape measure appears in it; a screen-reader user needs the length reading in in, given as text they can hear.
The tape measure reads 16.5 in
